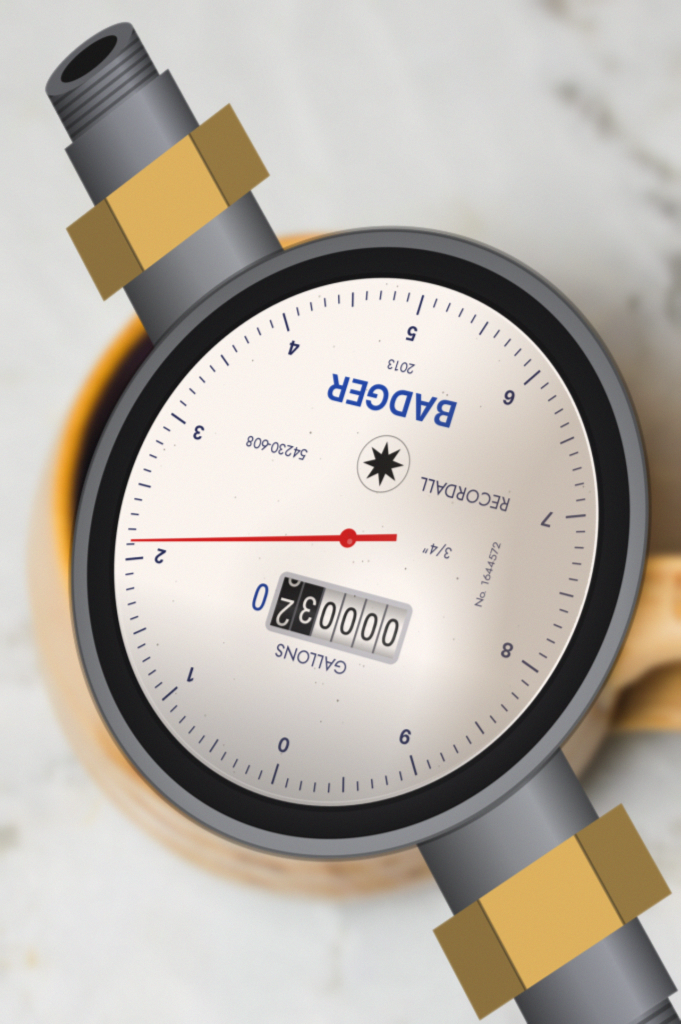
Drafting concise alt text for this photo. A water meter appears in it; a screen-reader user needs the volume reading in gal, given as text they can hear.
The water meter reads 322.1 gal
